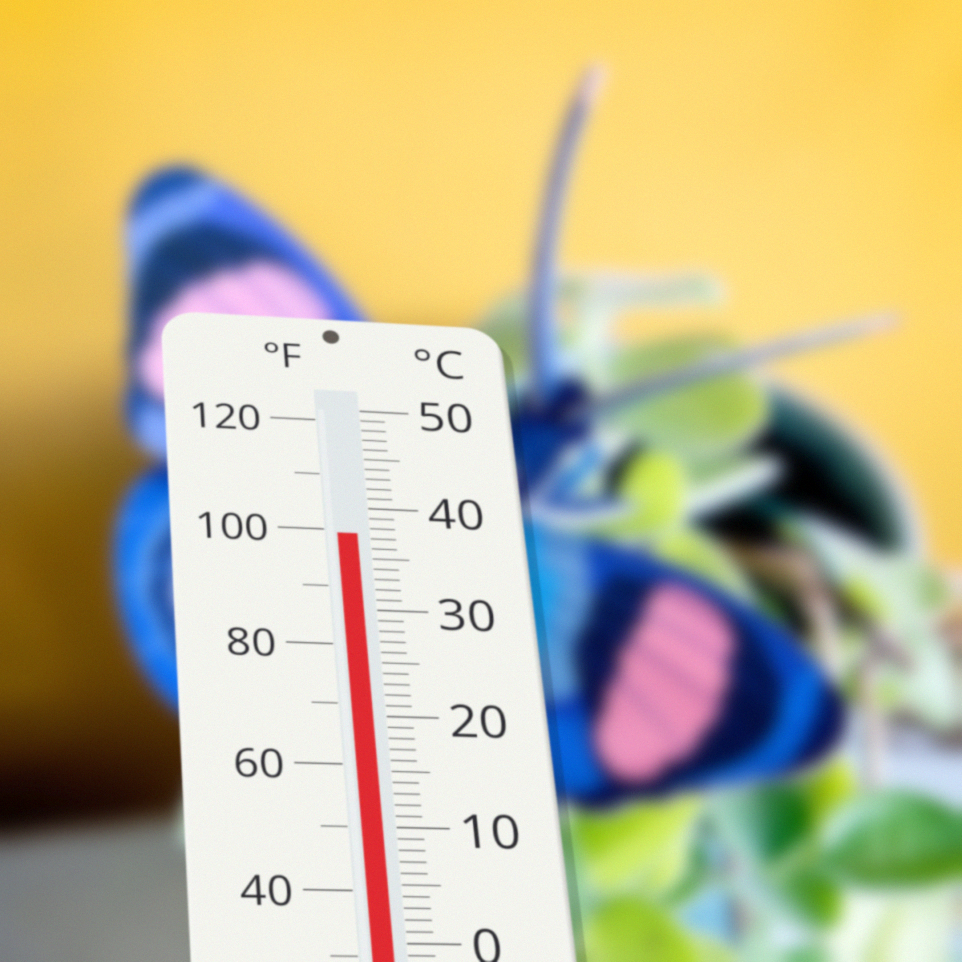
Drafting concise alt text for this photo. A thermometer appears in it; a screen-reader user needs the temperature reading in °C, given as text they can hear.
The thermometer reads 37.5 °C
